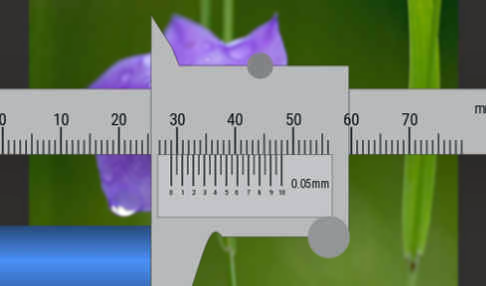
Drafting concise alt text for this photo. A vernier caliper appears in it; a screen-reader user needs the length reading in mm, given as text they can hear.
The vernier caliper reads 29.0 mm
